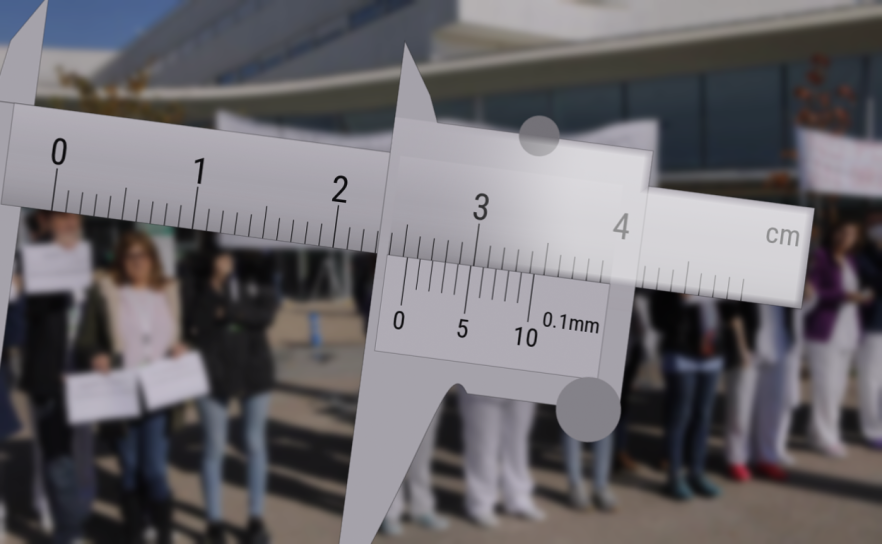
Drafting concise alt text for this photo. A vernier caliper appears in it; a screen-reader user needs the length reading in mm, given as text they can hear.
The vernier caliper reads 25.3 mm
